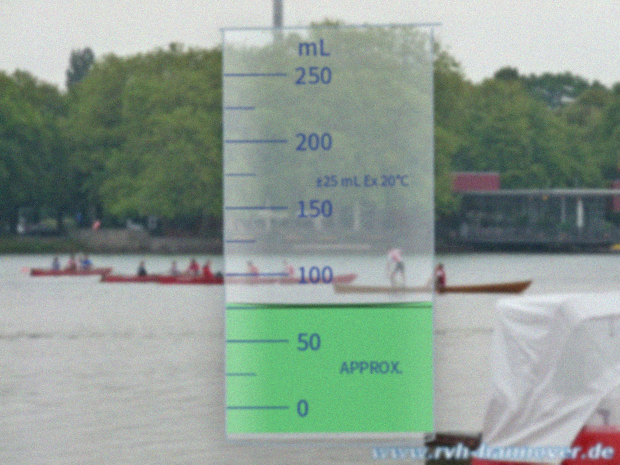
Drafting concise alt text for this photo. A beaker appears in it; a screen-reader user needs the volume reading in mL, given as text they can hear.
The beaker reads 75 mL
